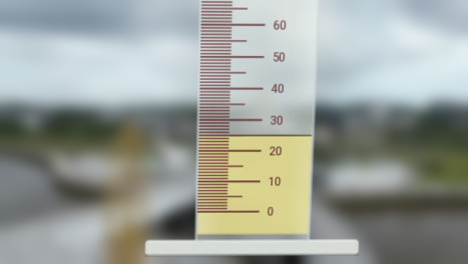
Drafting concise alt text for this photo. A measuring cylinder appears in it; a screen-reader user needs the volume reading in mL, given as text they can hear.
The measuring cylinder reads 25 mL
